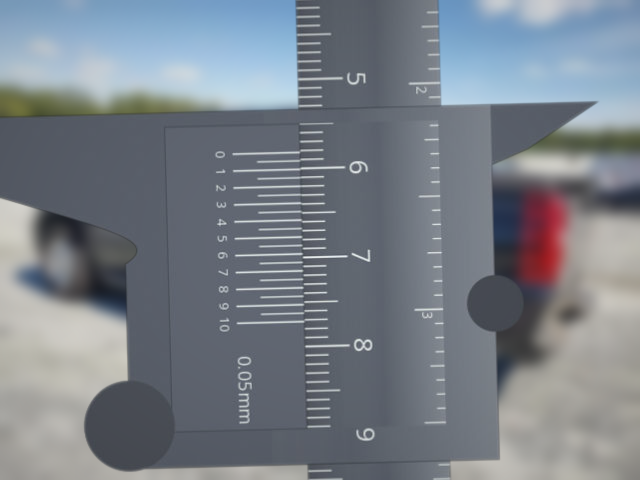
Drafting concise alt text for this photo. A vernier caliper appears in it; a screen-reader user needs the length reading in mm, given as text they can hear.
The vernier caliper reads 58.2 mm
